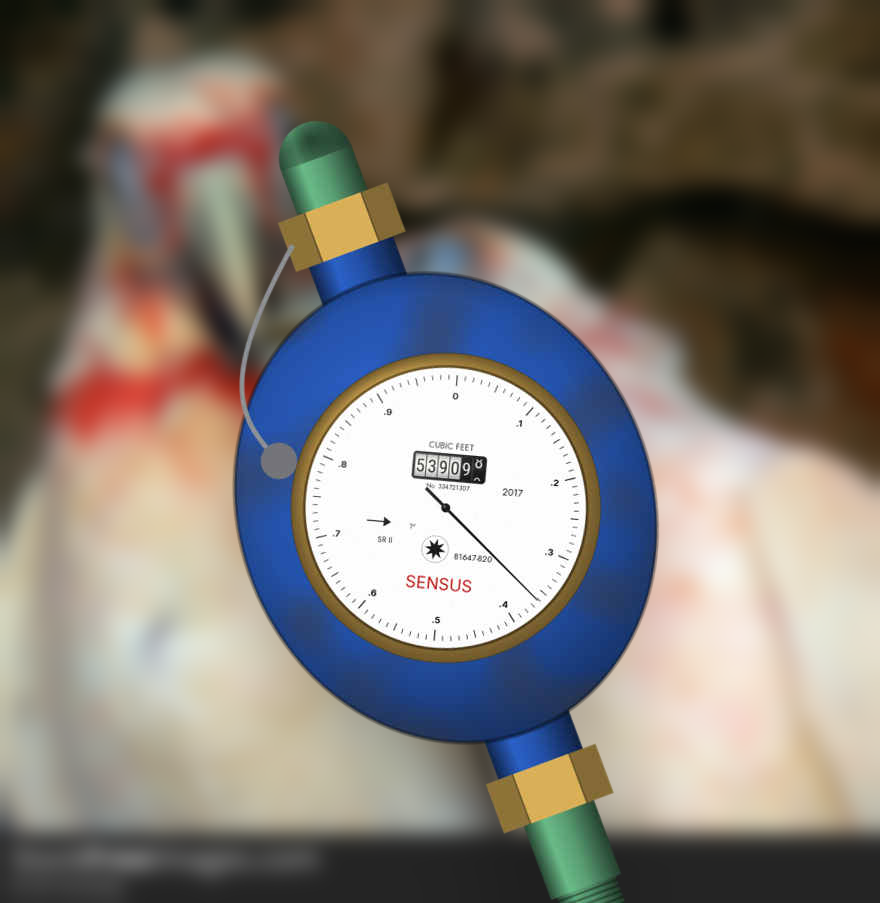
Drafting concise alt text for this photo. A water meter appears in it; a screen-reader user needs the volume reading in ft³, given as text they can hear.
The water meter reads 539098.36 ft³
